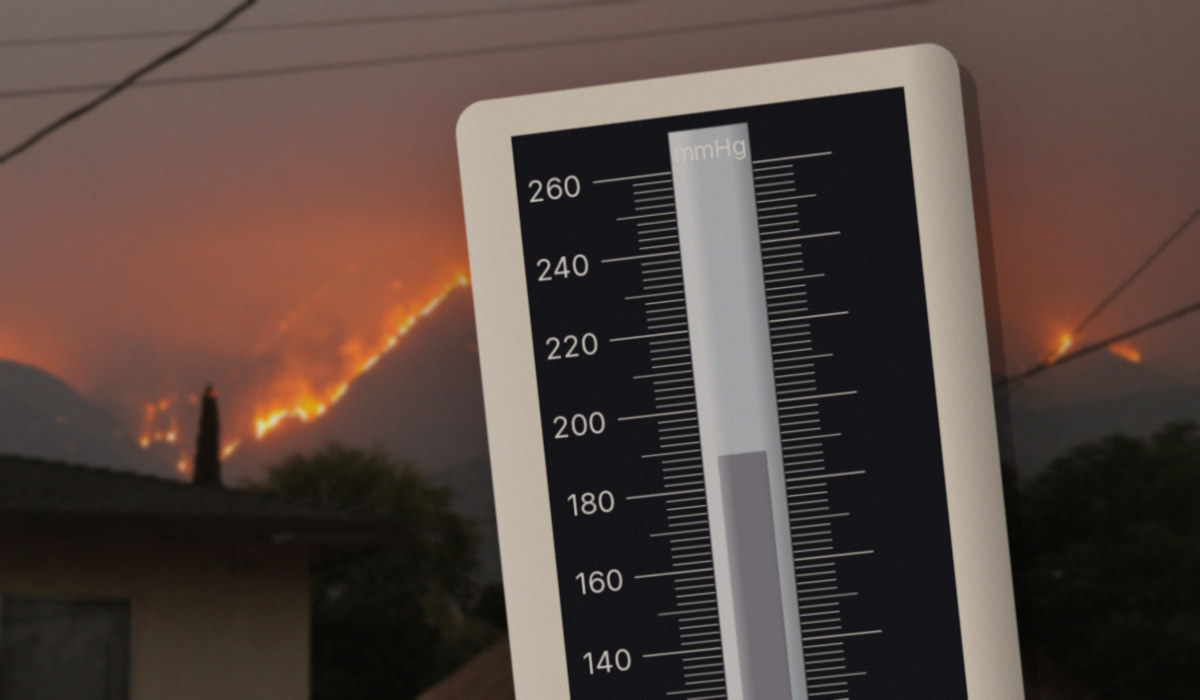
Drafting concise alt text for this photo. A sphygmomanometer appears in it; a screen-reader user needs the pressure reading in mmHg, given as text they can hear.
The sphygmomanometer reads 188 mmHg
